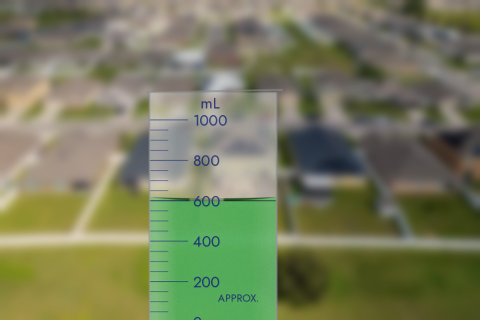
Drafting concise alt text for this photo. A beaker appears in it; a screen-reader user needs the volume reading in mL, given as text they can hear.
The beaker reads 600 mL
